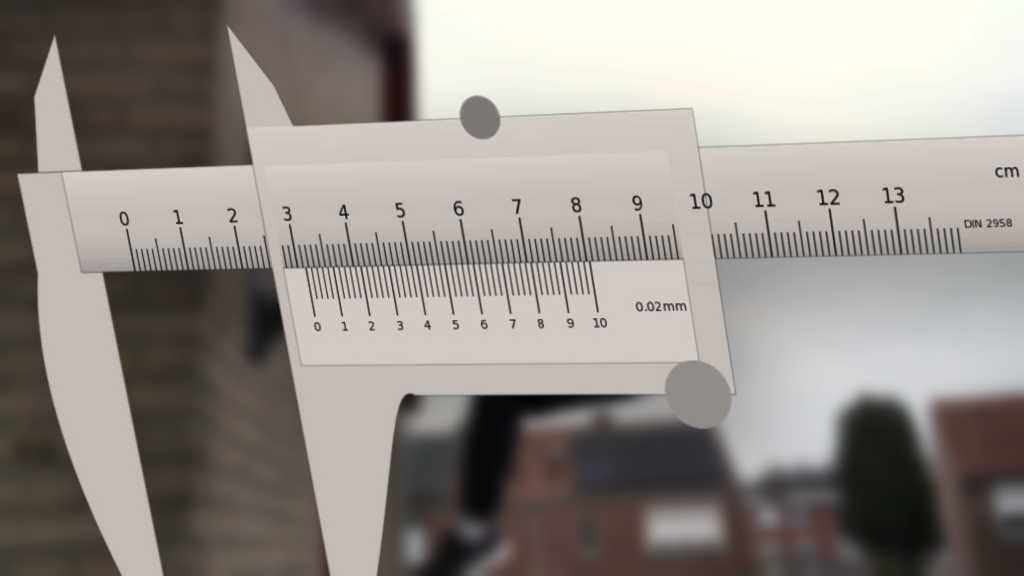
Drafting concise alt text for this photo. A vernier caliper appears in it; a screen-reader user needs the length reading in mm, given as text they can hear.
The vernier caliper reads 31.5 mm
